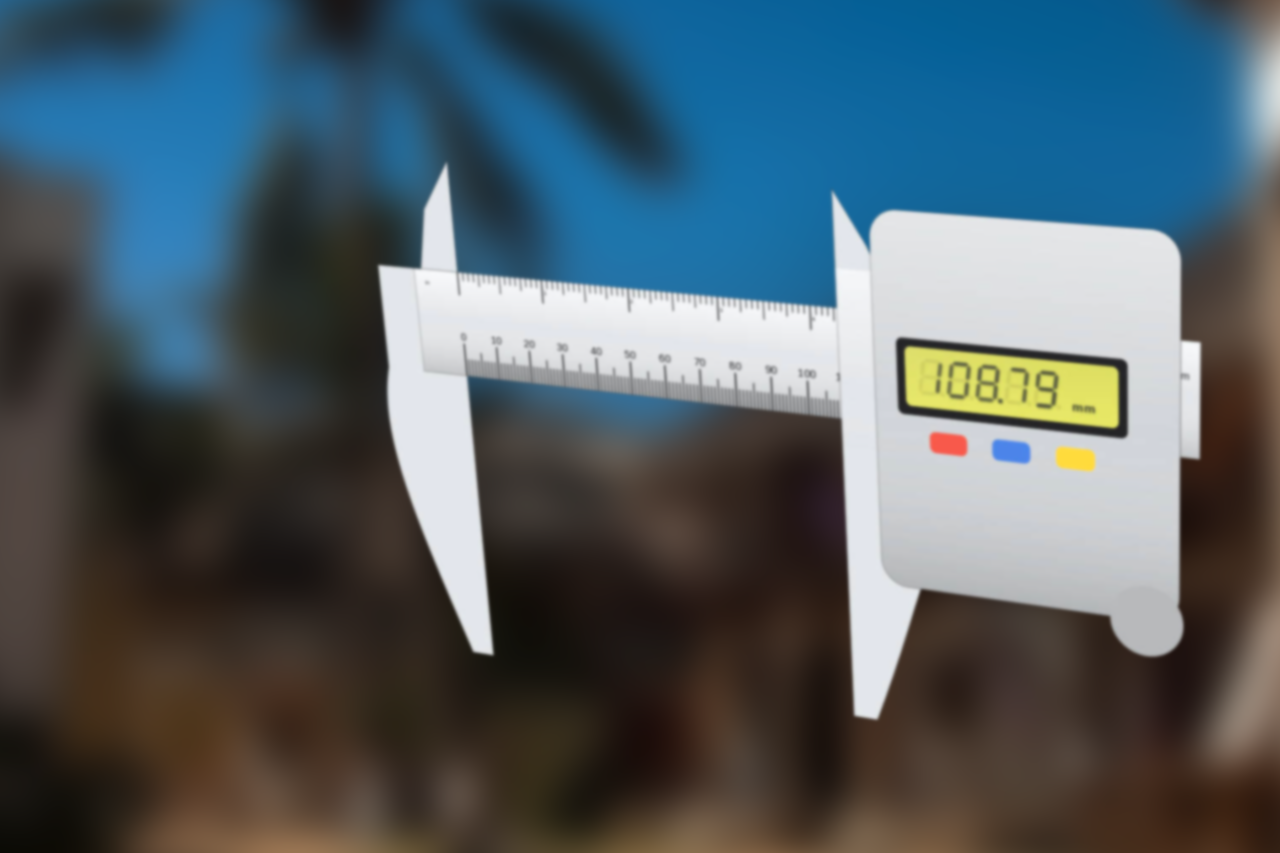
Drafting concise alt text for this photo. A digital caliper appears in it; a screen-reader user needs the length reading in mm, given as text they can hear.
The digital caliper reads 108.79 mm
